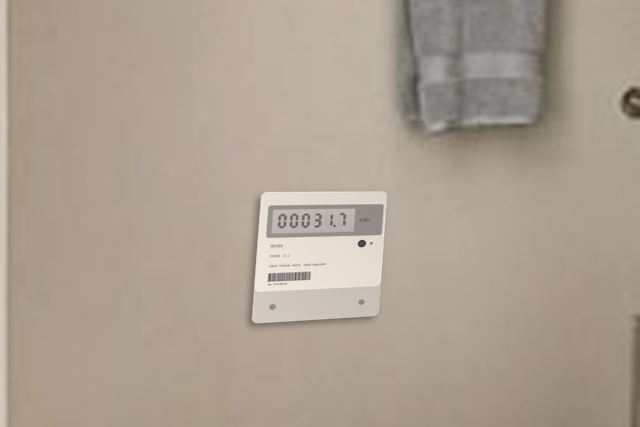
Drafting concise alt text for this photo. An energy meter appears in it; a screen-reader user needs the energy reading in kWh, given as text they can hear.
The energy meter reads 31.7 kWh
